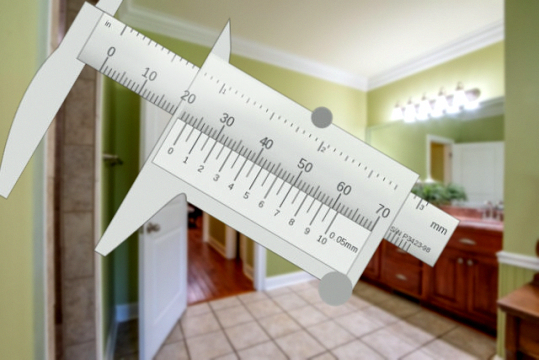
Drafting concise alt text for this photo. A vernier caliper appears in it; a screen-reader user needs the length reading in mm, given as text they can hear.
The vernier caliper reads 22.5 mm
